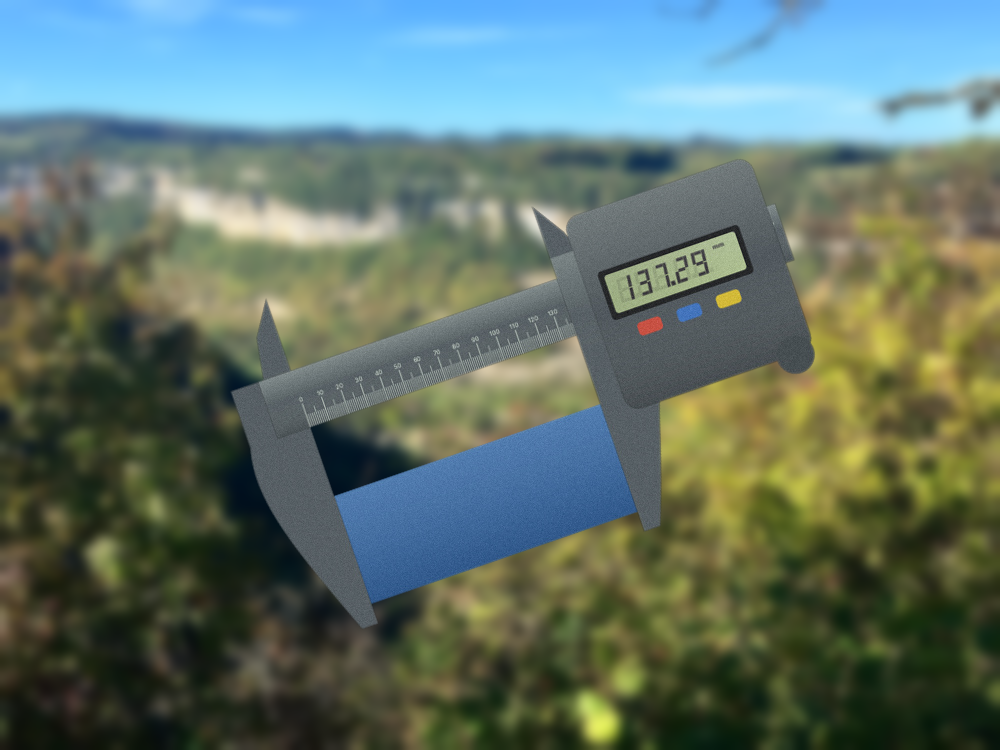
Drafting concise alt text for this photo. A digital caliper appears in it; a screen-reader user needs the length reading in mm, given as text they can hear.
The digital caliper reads 137.29 mm
